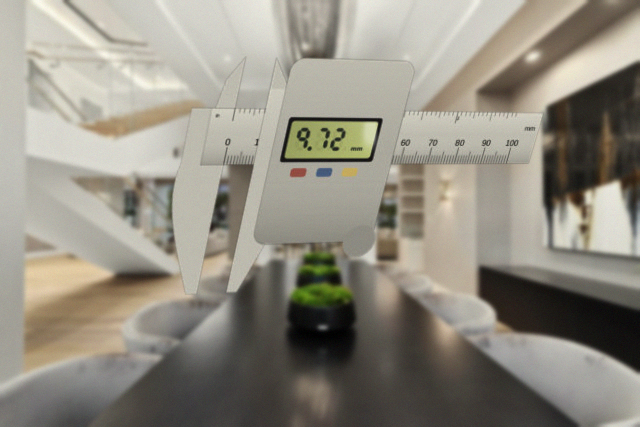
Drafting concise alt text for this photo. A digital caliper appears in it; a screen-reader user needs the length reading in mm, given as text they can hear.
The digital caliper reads 9.72 mm
